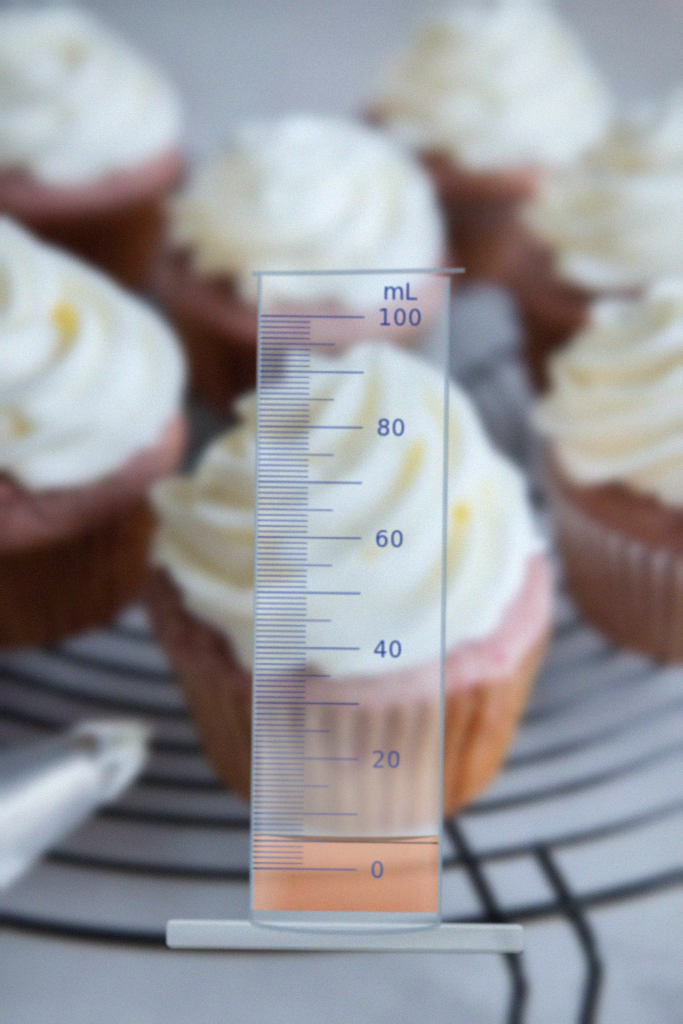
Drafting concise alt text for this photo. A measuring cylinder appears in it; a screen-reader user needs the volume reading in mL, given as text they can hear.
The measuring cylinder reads 5 mL
